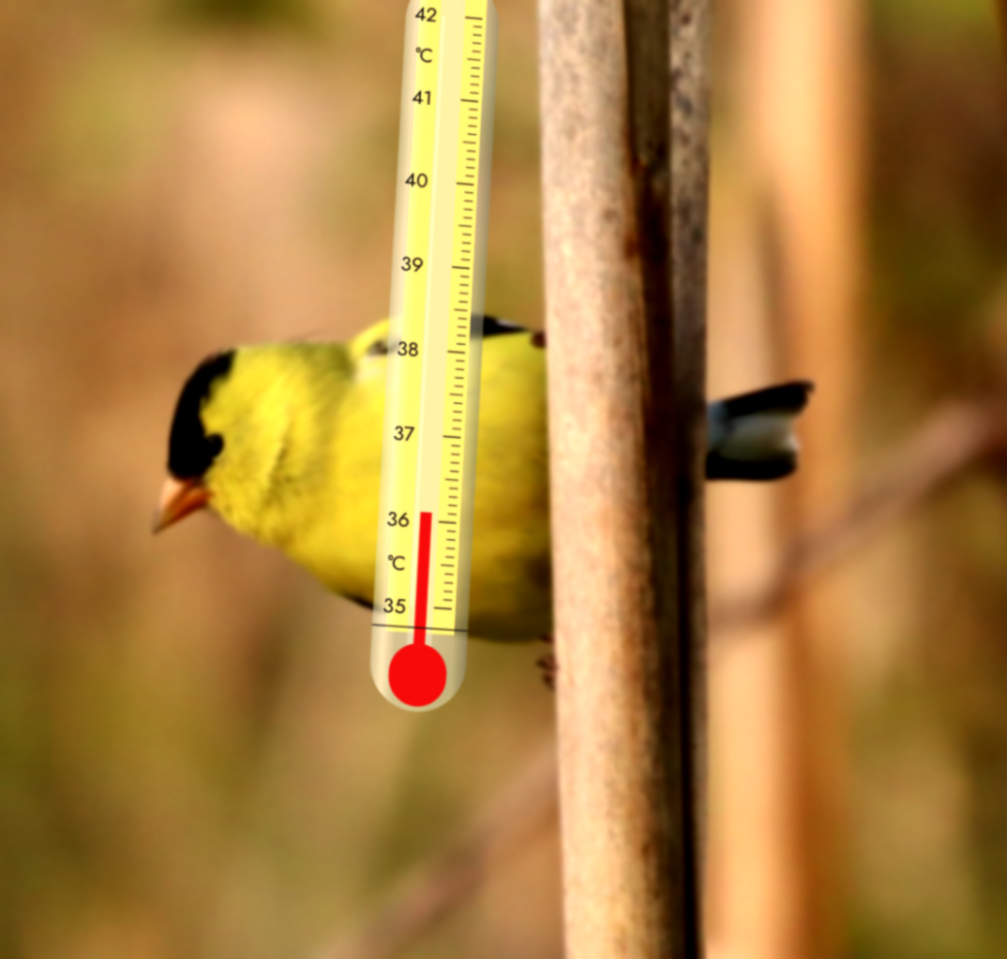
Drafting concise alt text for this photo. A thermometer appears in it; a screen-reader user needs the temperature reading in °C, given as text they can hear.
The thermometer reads 36.1 °C
